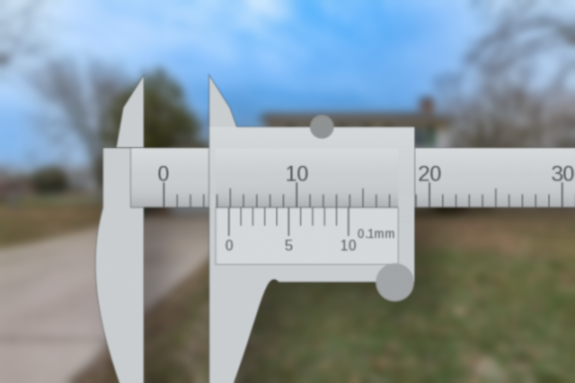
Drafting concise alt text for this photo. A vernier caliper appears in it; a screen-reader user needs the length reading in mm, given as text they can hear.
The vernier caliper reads 4.9 mm
